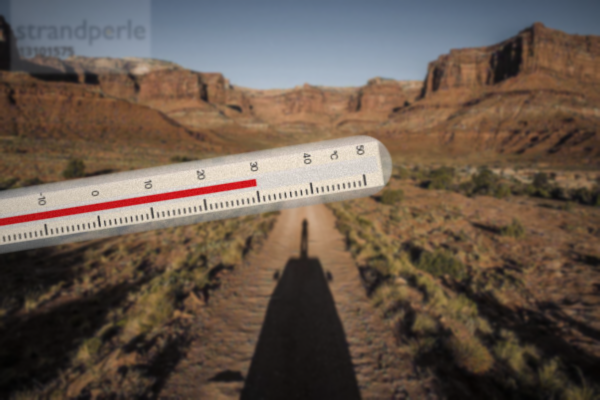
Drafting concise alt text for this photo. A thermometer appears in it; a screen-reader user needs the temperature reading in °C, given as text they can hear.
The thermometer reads 30 °C
